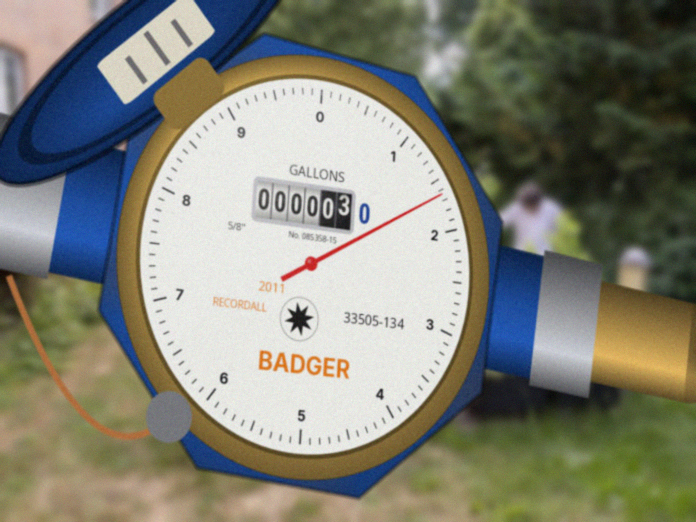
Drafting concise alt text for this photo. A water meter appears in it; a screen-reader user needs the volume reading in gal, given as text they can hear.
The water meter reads 31.6 gal
